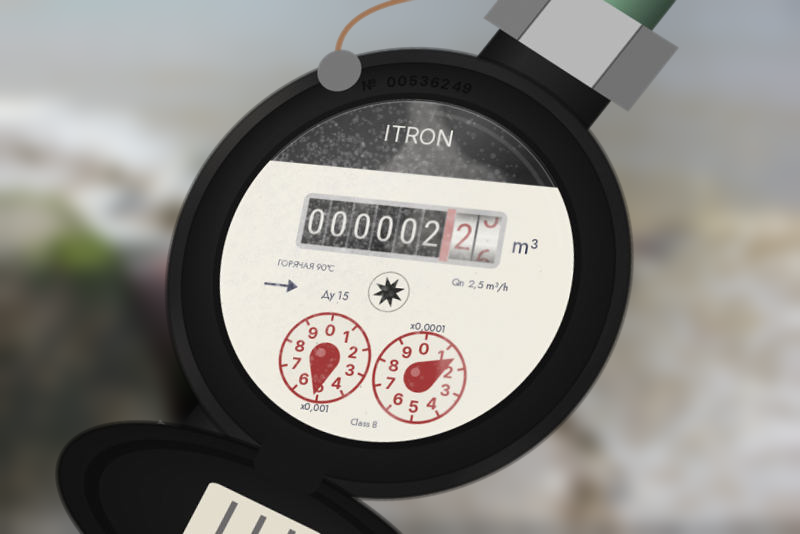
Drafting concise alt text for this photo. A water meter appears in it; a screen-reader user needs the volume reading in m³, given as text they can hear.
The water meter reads 2.2551 m³
